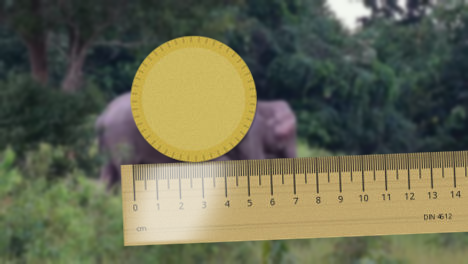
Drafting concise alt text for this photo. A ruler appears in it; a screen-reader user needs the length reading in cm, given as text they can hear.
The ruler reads 5.5 cm
